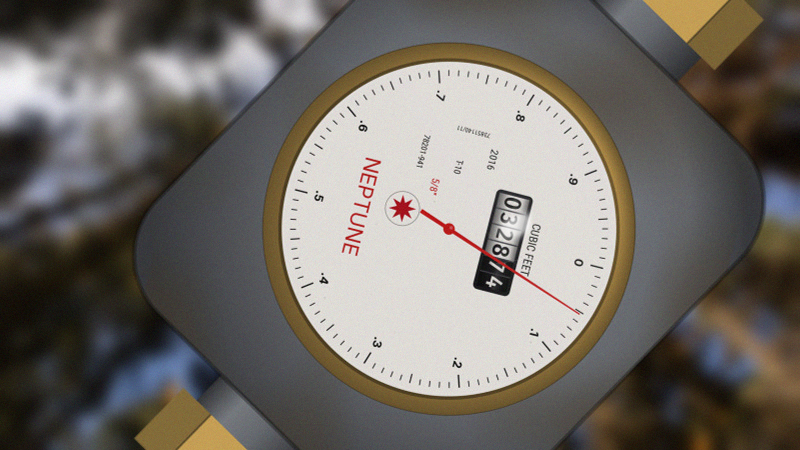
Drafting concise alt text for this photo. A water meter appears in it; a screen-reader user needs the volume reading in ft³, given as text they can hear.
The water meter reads 32874.05 ft³
